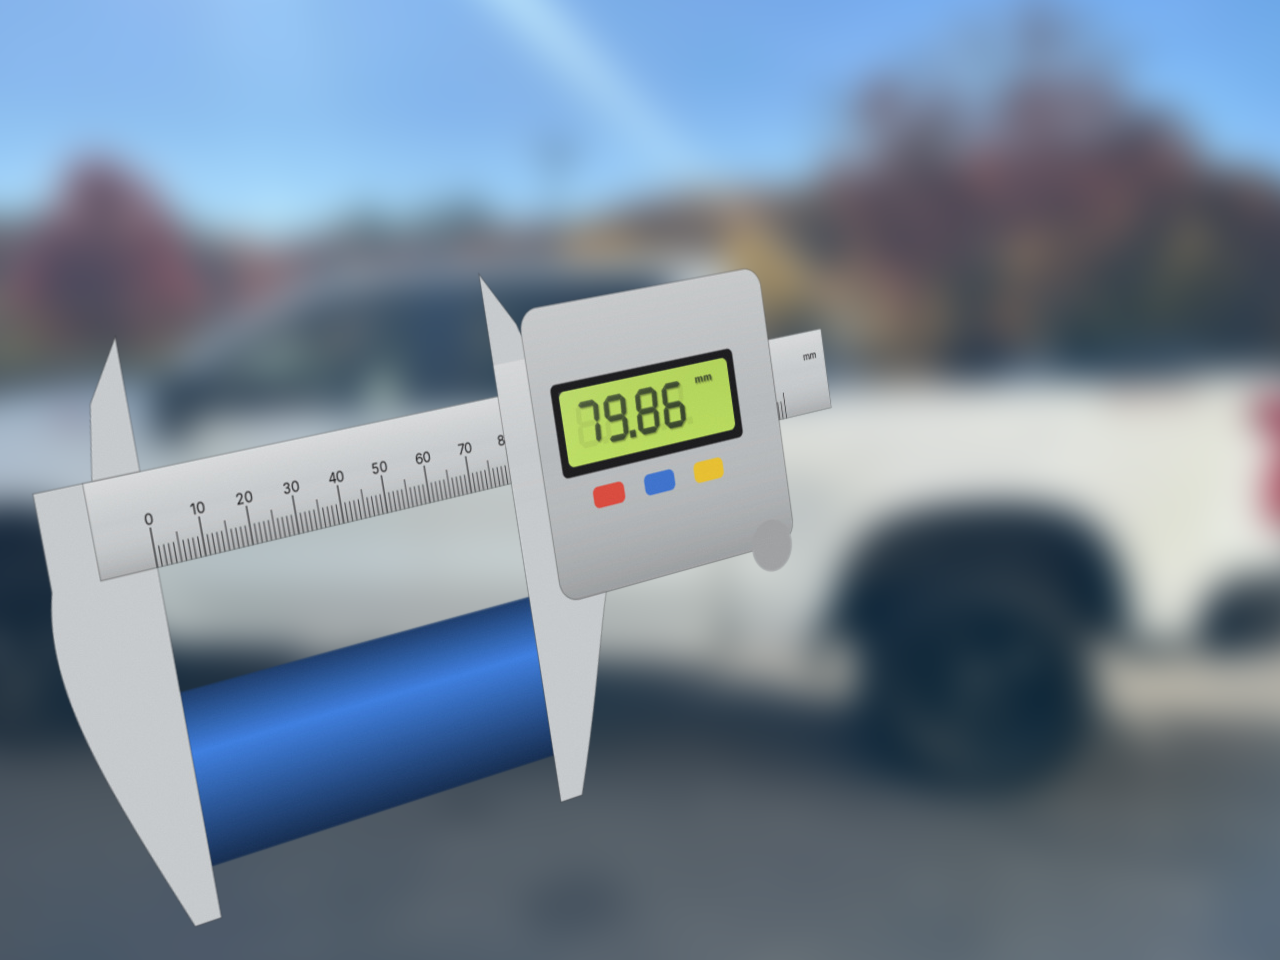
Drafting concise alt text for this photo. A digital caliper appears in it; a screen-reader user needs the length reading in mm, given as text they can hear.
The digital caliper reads 79.86 mm
